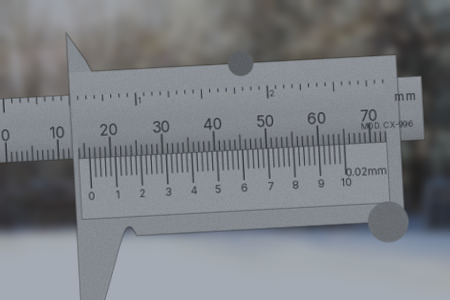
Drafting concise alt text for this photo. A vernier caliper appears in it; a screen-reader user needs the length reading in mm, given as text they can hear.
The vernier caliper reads 16.0 mm
